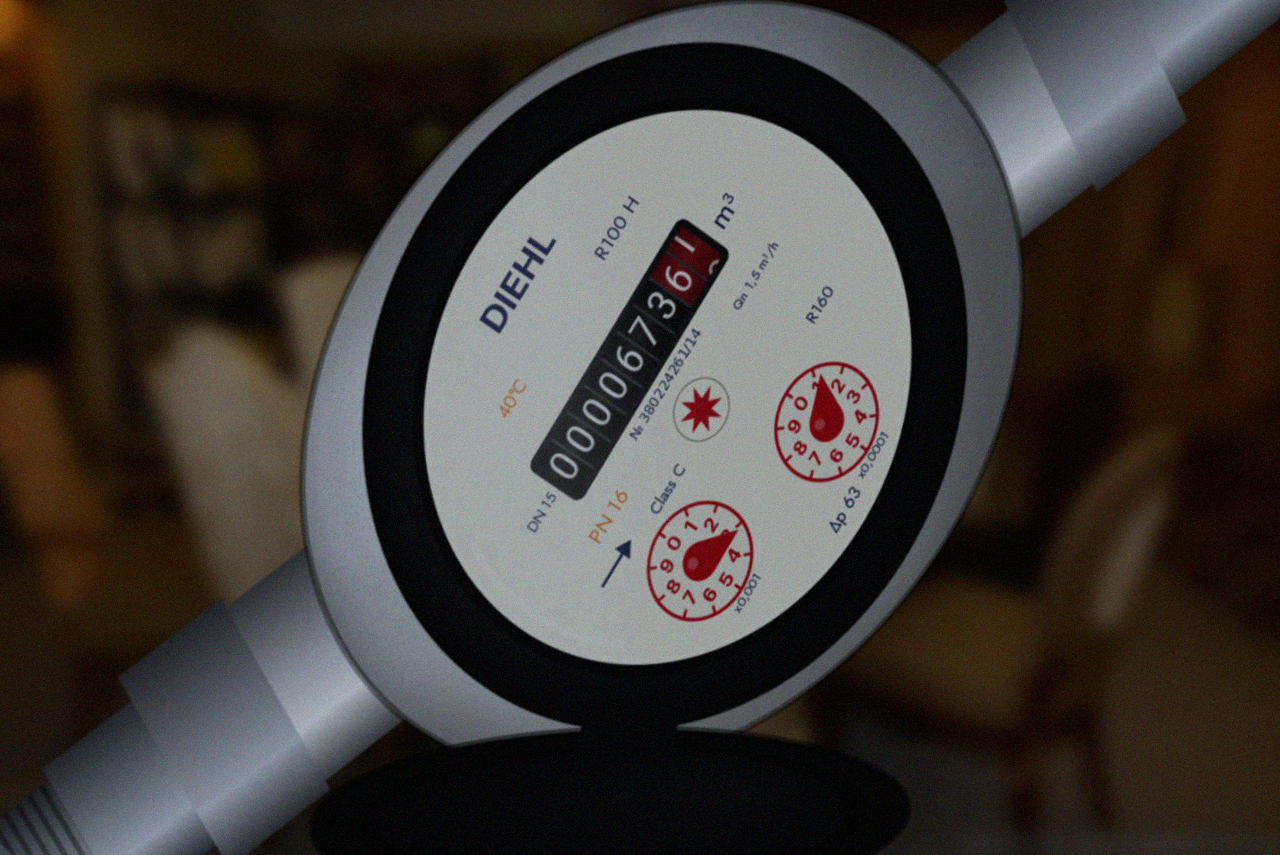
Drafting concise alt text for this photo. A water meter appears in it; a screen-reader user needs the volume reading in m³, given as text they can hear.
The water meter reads 673.6131 m³
